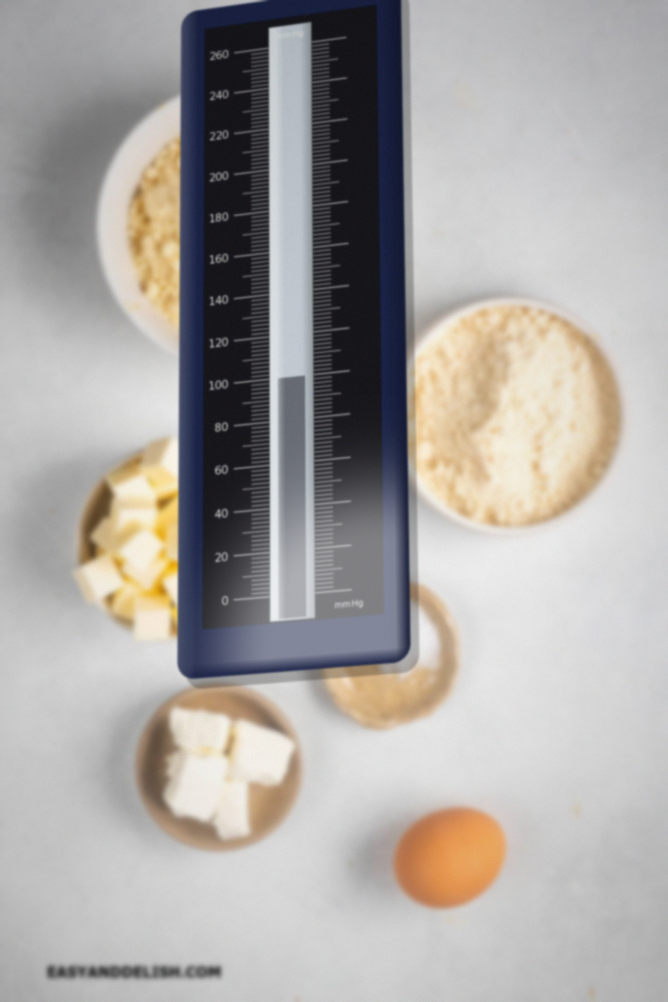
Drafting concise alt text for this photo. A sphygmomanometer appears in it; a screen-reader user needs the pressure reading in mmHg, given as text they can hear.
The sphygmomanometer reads 100 mmHg
